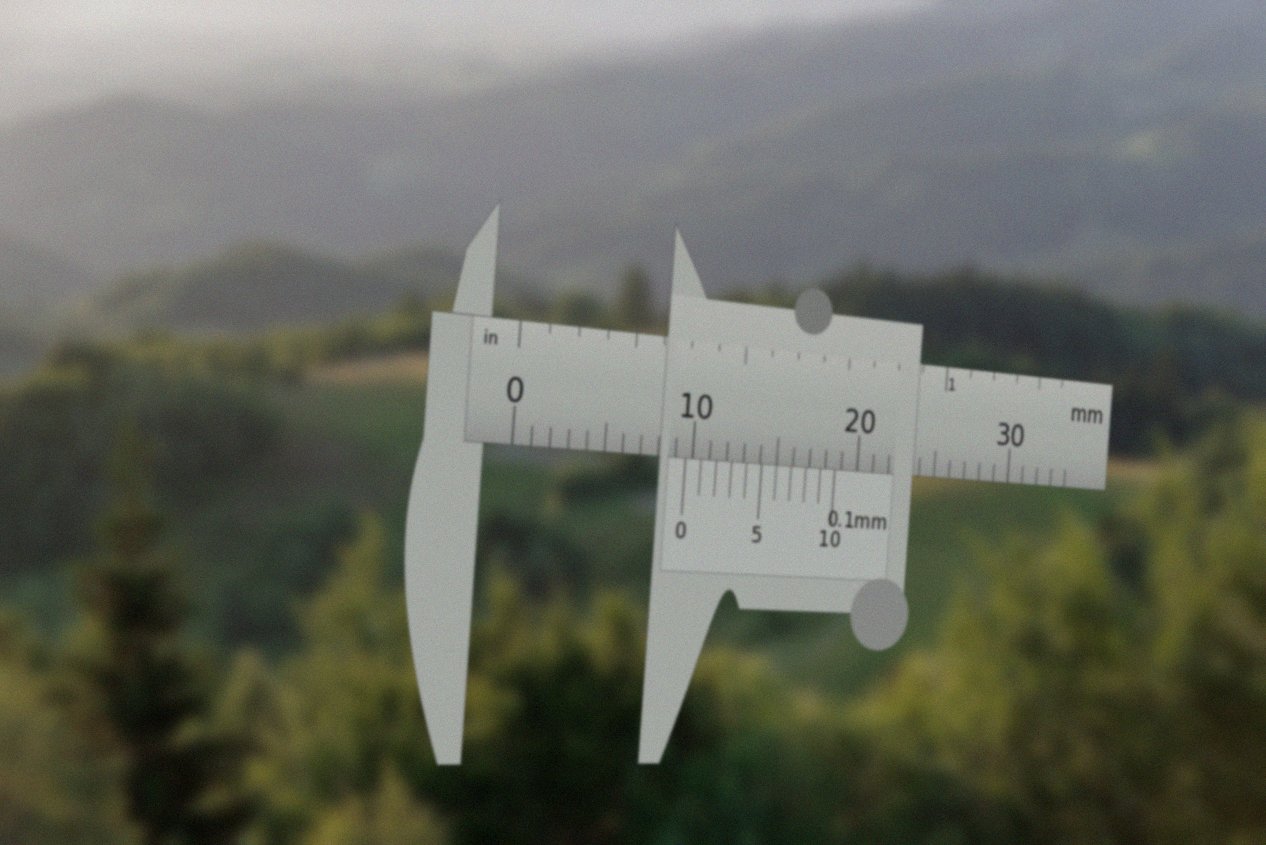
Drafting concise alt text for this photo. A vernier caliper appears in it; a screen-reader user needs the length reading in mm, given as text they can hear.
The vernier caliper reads 9.6 mm
